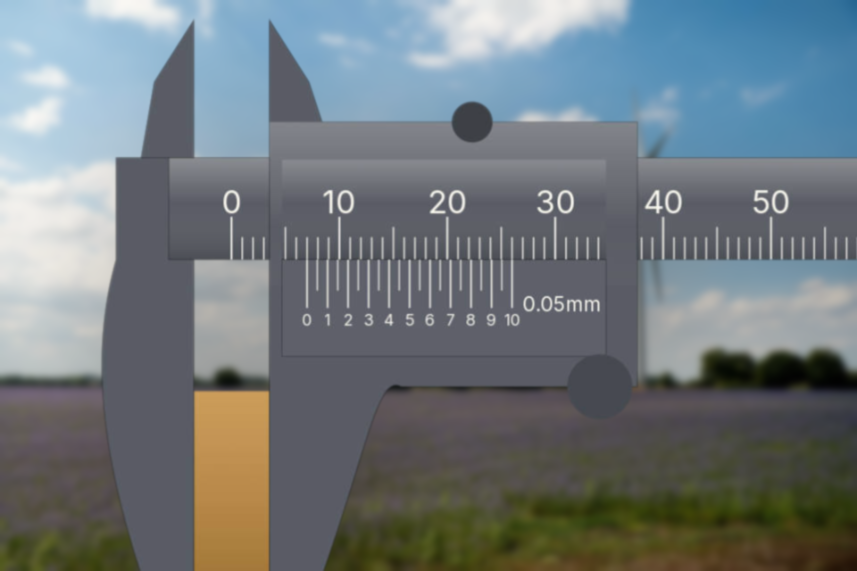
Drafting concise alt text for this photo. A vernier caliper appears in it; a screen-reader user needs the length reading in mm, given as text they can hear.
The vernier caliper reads 7.0 mm
